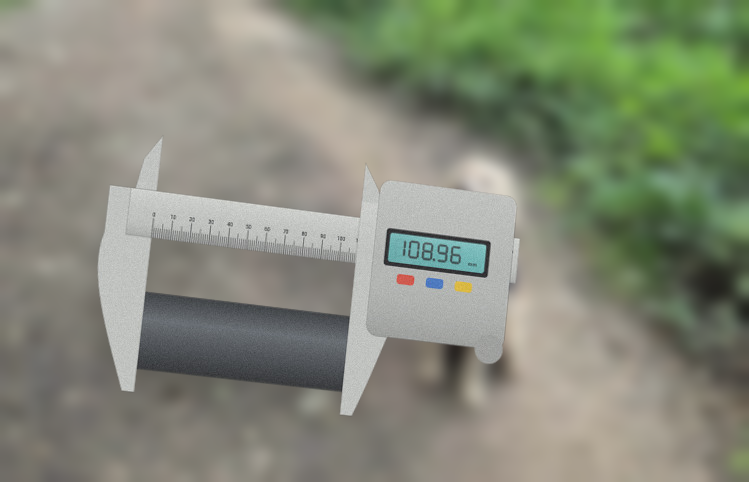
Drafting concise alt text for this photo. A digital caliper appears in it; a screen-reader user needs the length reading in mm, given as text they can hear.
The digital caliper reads 108.96 mm
